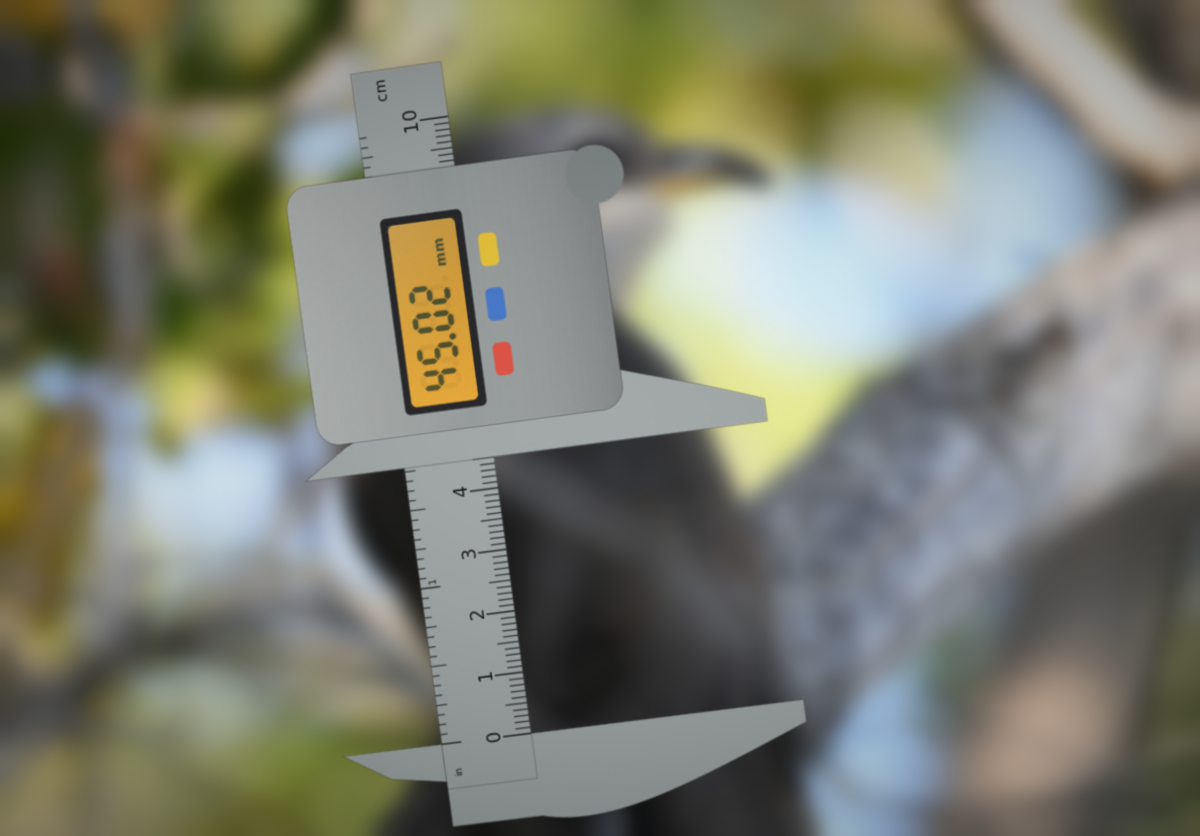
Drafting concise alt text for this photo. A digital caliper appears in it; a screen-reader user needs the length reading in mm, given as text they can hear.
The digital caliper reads 45.02 mm
